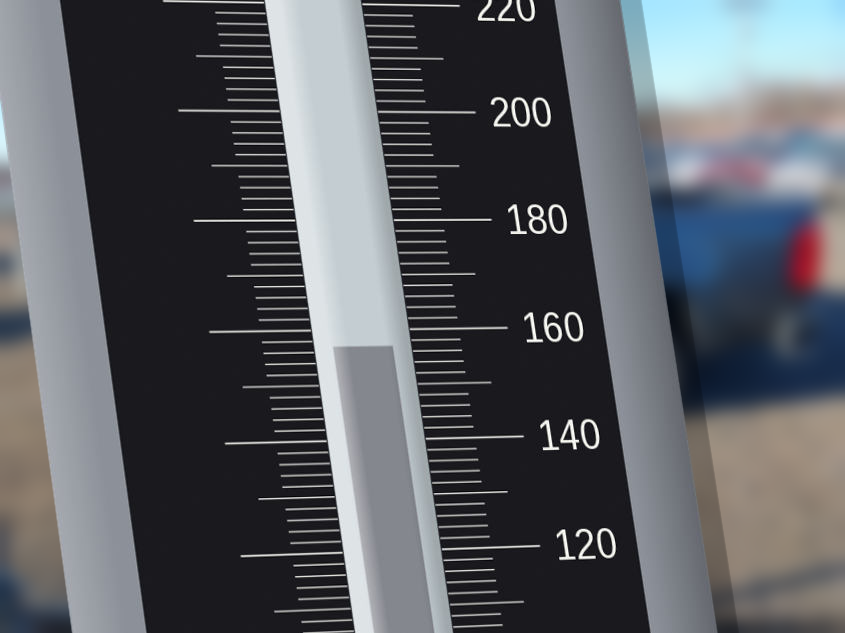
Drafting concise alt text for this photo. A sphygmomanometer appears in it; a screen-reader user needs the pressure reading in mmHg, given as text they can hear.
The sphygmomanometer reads 157 mmHg
